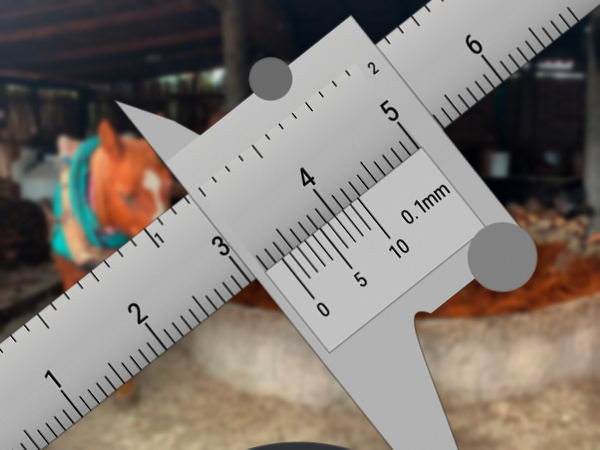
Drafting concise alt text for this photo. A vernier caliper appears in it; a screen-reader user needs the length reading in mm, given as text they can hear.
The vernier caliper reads 33.7 mm
